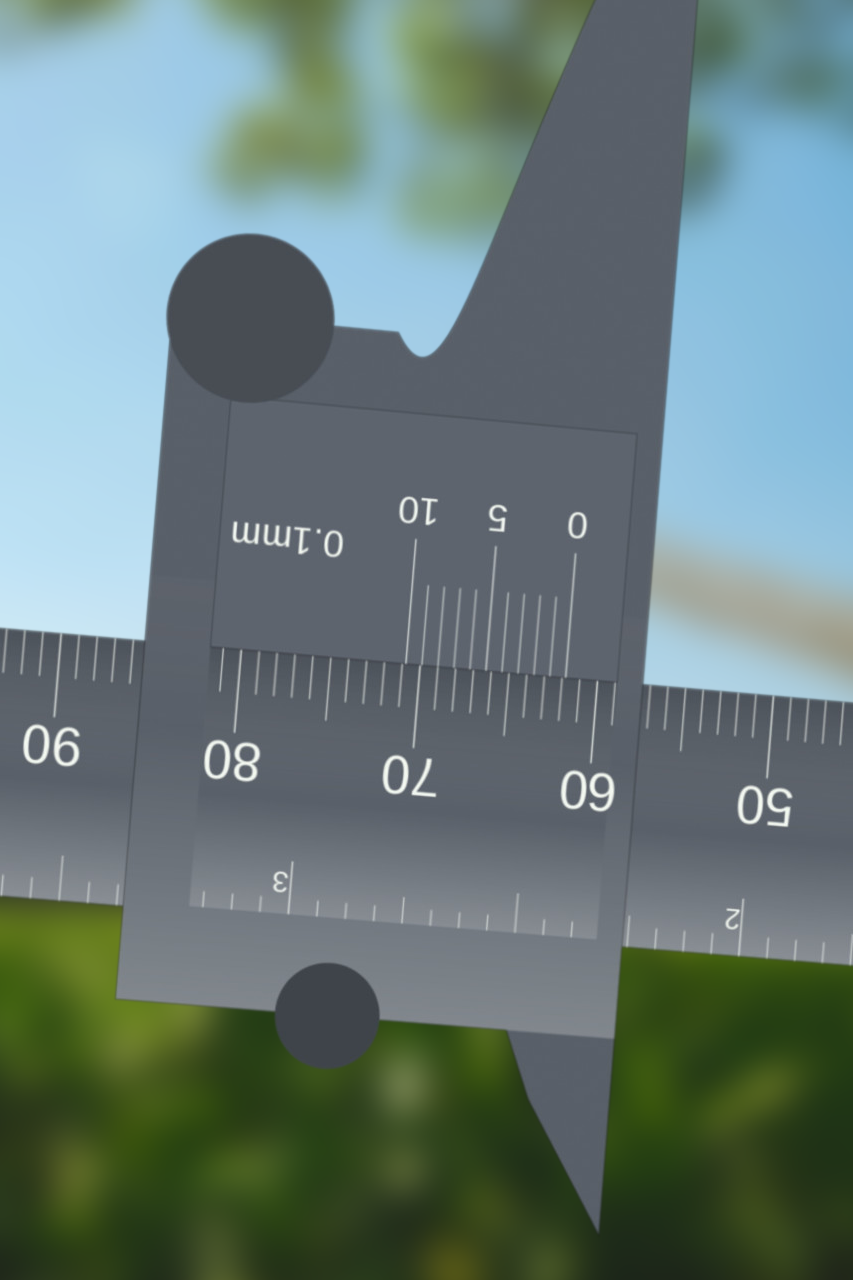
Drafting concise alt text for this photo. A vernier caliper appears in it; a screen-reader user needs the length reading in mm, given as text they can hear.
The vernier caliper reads 61.8 mm
